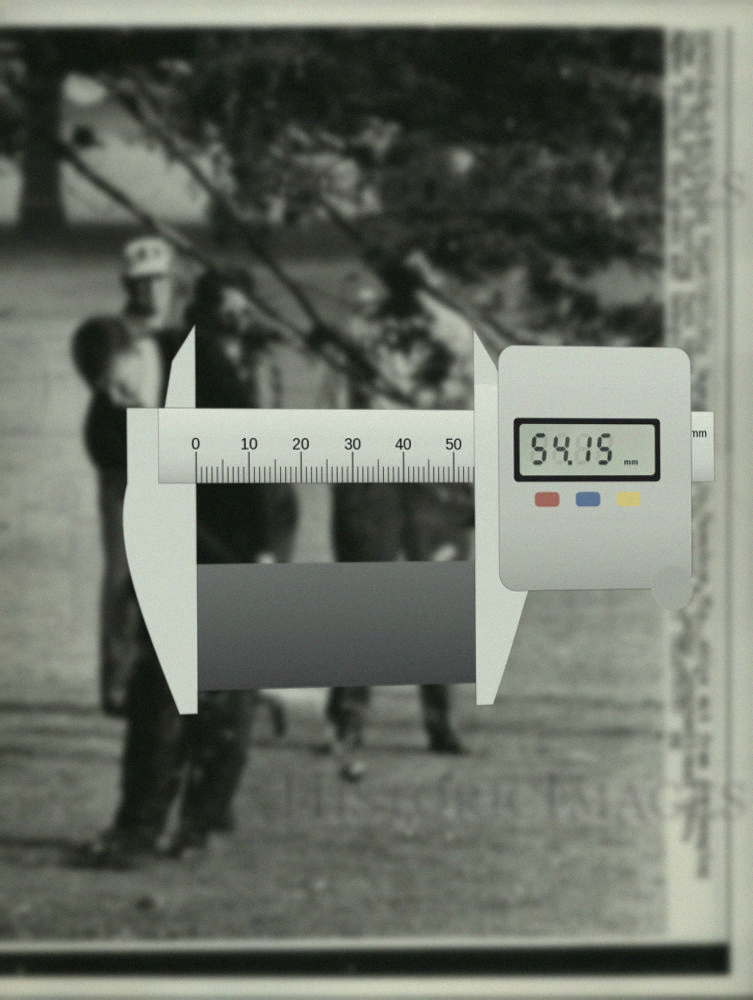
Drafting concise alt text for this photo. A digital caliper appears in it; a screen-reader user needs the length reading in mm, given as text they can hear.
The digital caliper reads 54.15 mm
